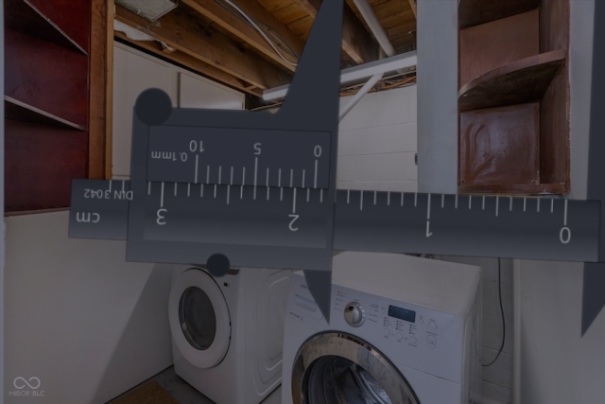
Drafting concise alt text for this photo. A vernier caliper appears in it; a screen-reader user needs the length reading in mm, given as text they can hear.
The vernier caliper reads 18.5 mm
